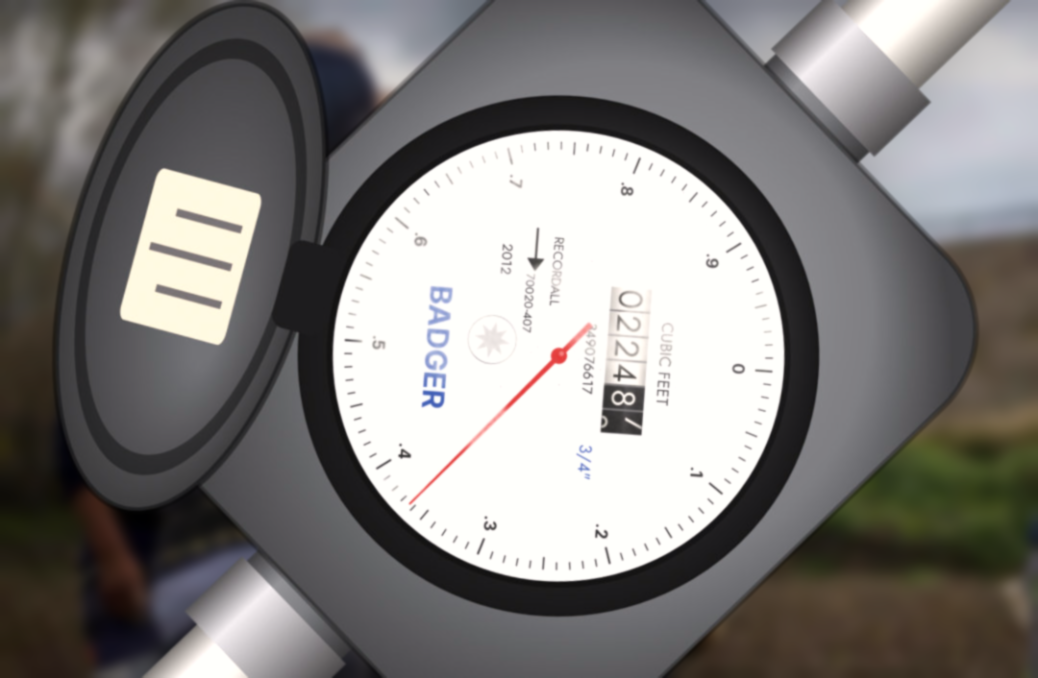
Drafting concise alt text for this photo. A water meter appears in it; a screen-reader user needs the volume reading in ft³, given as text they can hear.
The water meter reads 22487.36 ft³
